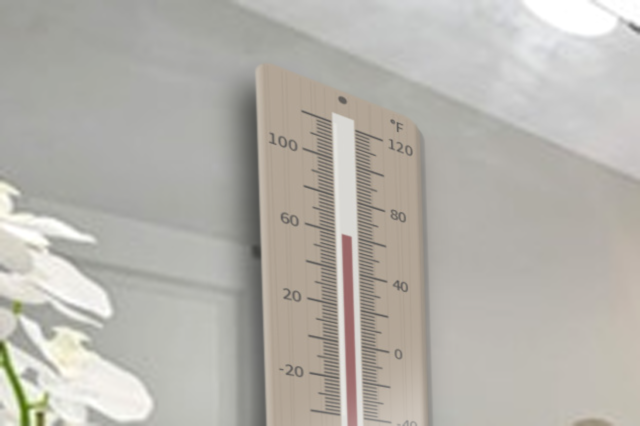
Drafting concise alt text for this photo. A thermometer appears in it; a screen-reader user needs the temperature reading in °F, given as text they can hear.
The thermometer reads 60 °F
